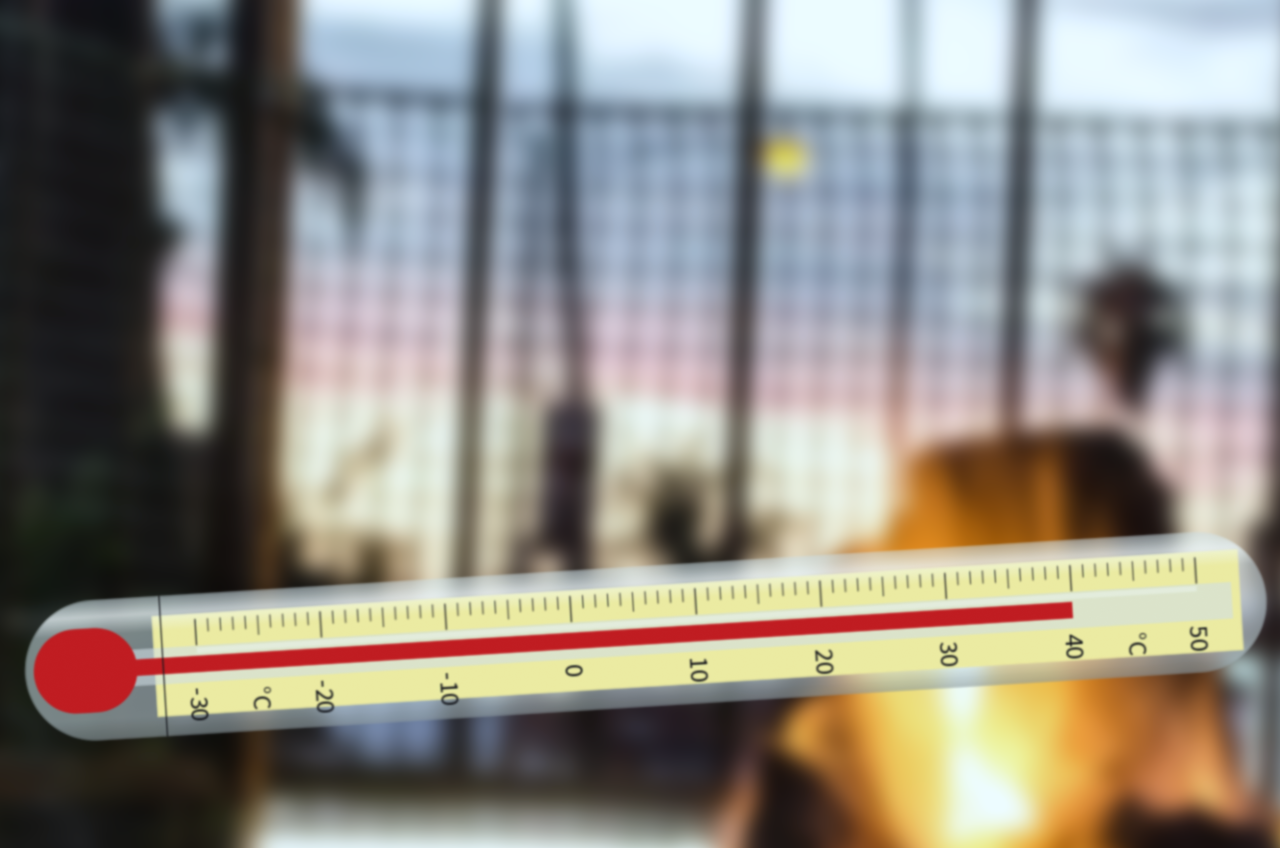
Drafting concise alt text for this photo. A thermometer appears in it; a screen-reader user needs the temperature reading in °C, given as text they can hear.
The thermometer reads 40 °C
